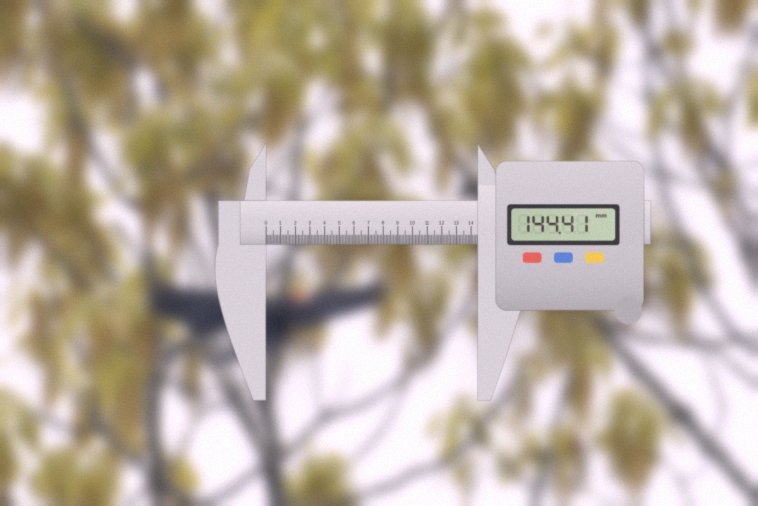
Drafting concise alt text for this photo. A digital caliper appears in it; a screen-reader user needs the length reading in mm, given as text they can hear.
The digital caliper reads 144.41 mm
